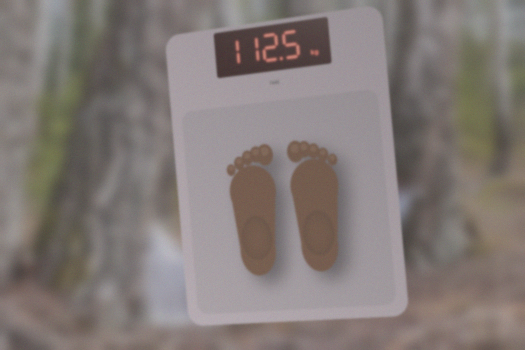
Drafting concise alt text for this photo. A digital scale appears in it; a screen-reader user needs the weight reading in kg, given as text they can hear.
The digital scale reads 112.5 kg
